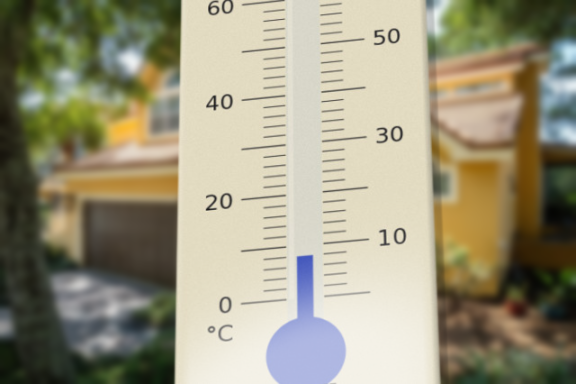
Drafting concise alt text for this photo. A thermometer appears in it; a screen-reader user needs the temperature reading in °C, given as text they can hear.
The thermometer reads 8 °C
